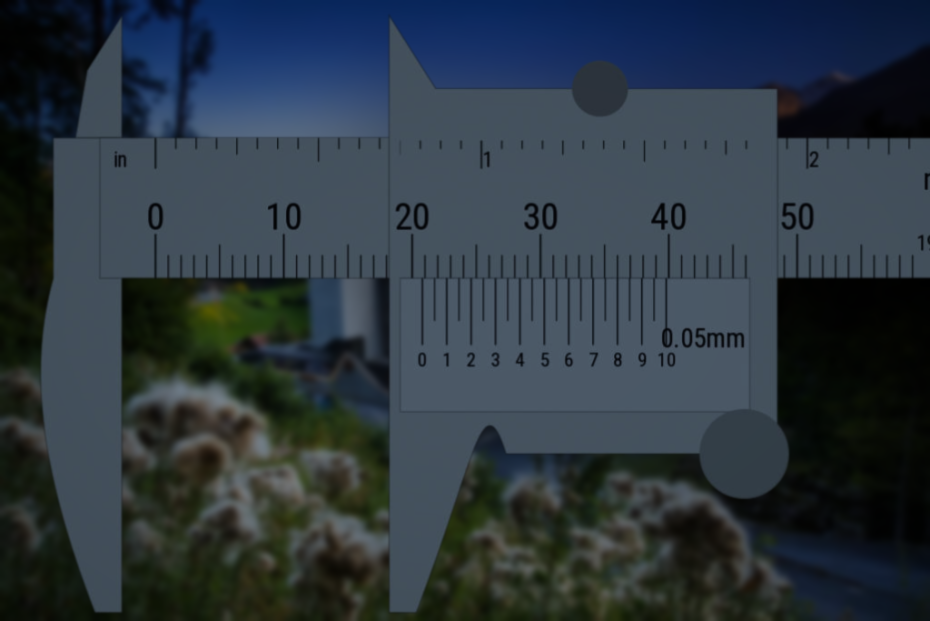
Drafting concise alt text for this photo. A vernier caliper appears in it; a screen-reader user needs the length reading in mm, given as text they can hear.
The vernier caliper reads 20.8 mm
